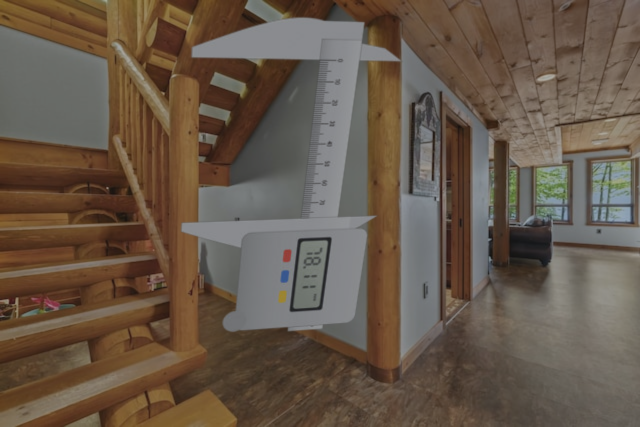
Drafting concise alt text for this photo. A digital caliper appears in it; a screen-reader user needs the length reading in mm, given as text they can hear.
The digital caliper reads 78.11 mm
